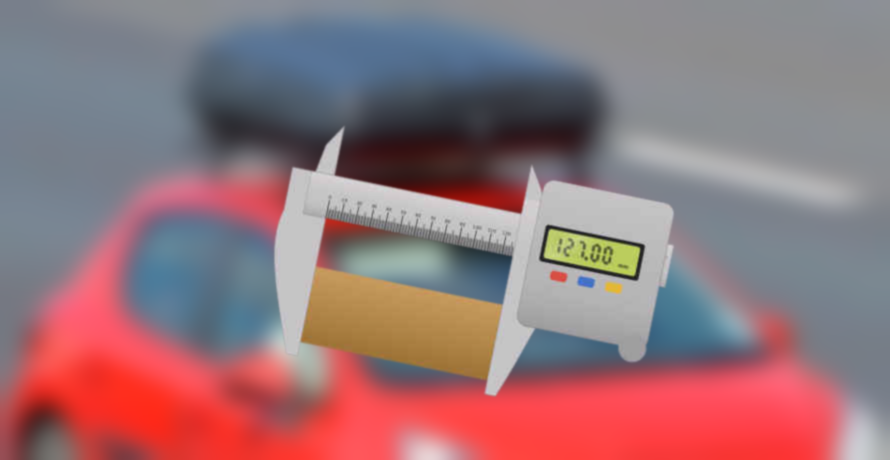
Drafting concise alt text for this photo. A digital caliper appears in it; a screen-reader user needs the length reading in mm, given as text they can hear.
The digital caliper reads 127.00 mm
